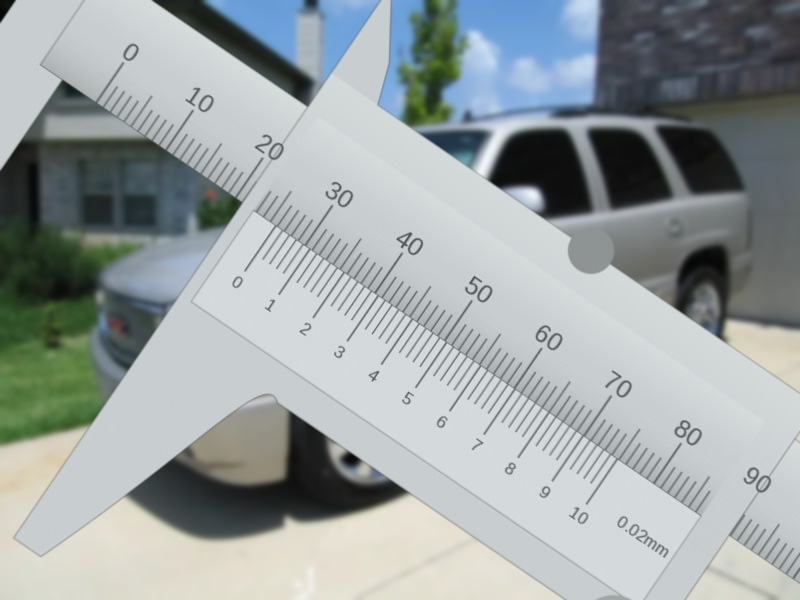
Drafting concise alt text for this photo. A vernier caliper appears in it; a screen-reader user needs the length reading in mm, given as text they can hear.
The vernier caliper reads 25.8 mm
